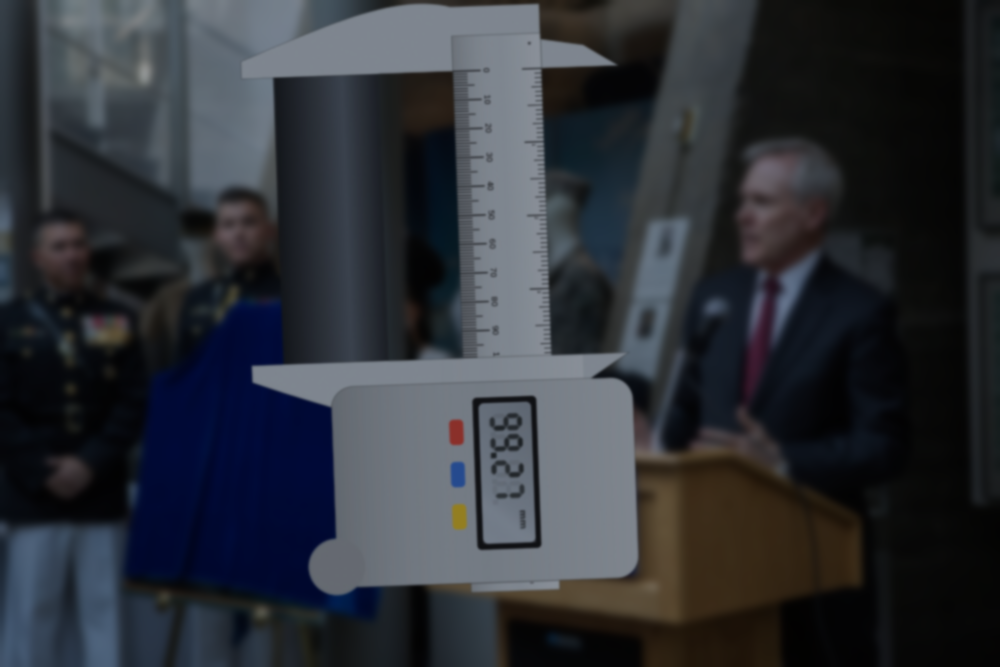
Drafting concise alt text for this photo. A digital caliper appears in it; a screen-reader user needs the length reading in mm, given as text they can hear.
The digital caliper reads 99.27 mm
